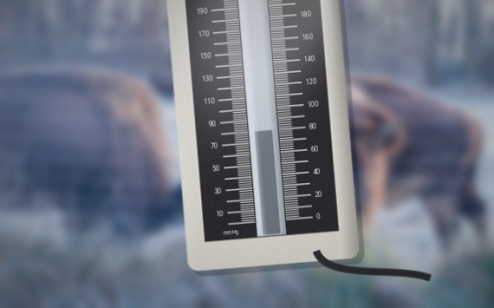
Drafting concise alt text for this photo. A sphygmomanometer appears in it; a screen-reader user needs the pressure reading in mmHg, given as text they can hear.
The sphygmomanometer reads 80 mmHg
